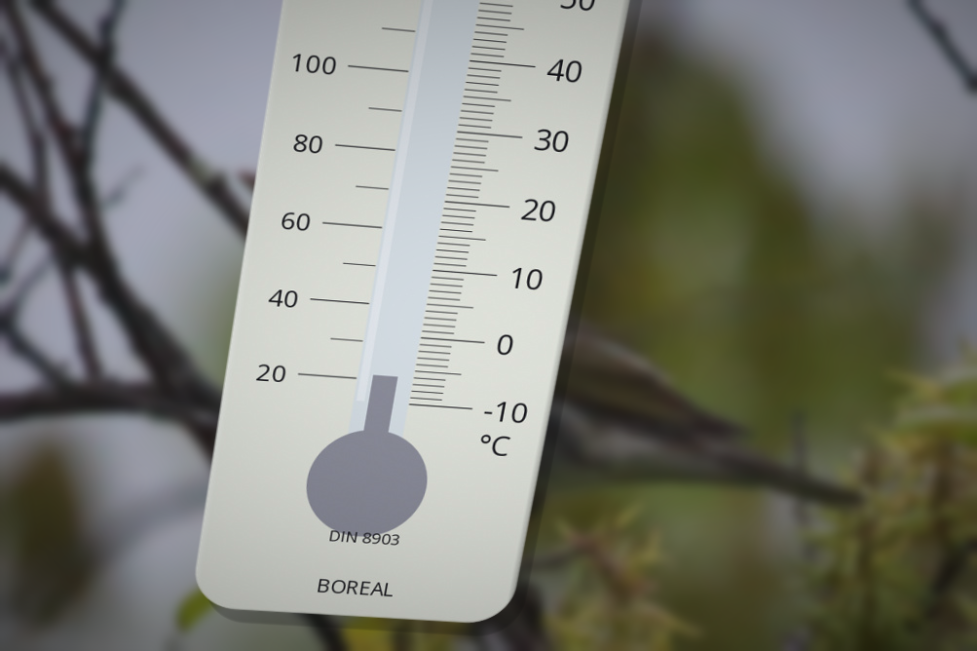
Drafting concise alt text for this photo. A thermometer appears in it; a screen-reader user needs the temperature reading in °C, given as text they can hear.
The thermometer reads -6 °C
